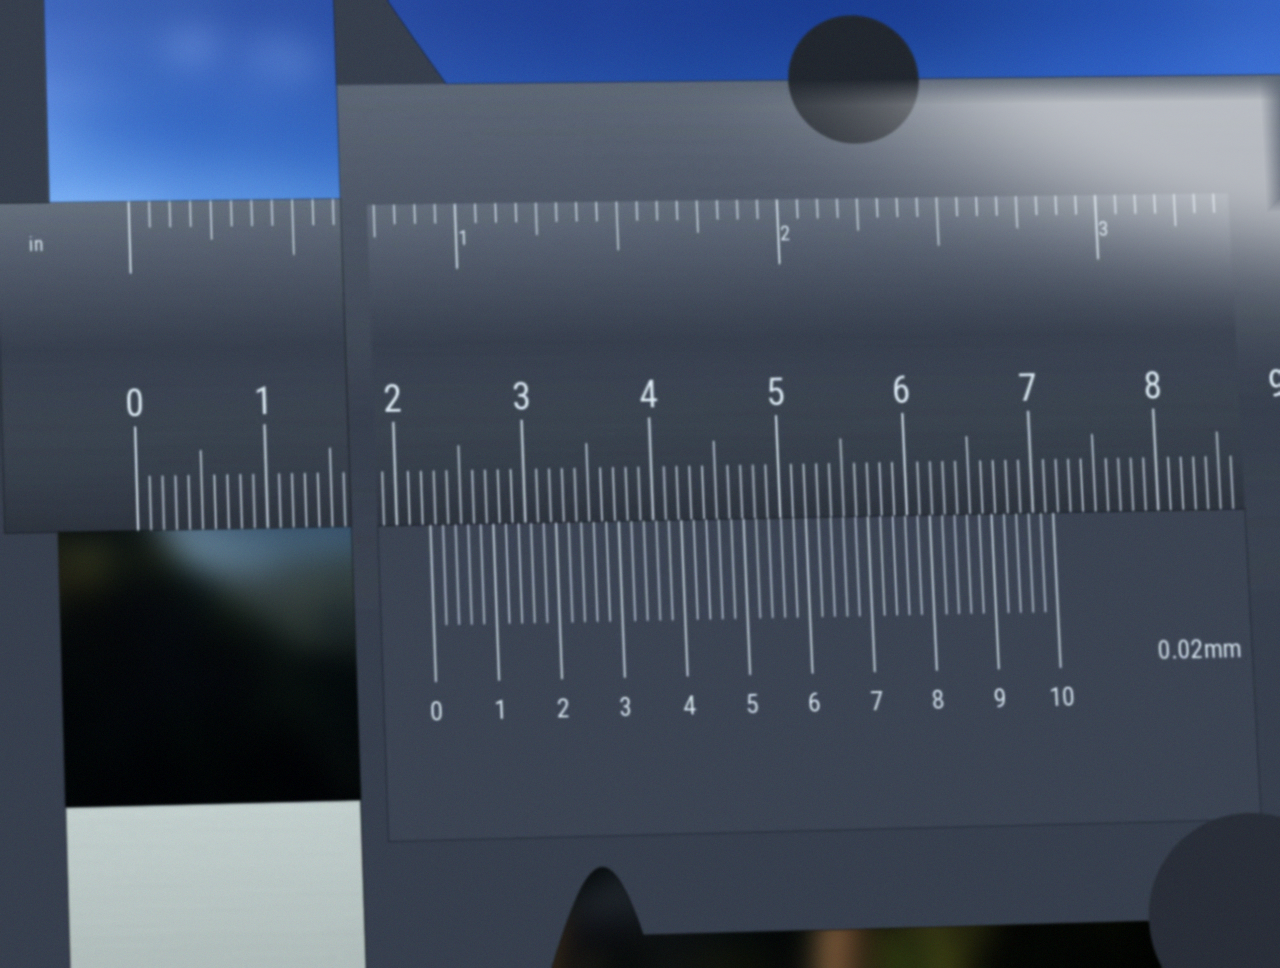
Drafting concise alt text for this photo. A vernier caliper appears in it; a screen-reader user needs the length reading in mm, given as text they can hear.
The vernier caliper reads 22.6 mm
